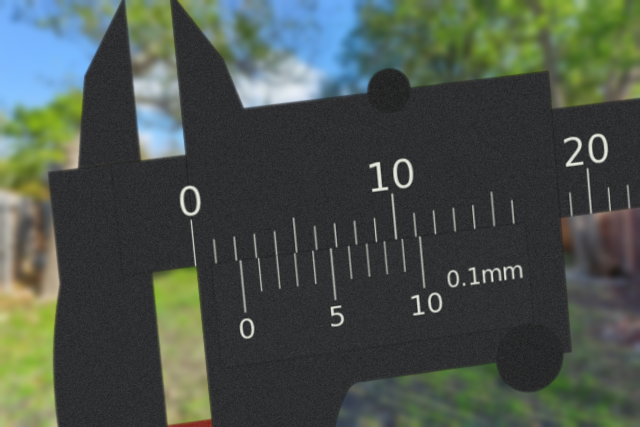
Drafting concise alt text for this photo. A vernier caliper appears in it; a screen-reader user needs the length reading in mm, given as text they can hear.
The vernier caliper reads 2.2 mm
